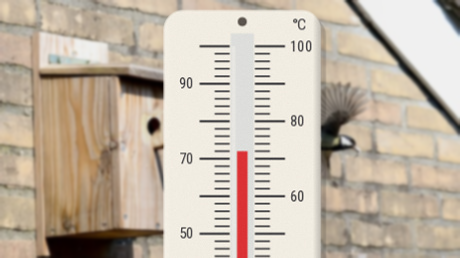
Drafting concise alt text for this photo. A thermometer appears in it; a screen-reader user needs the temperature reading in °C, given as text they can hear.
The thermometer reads 72 °C
